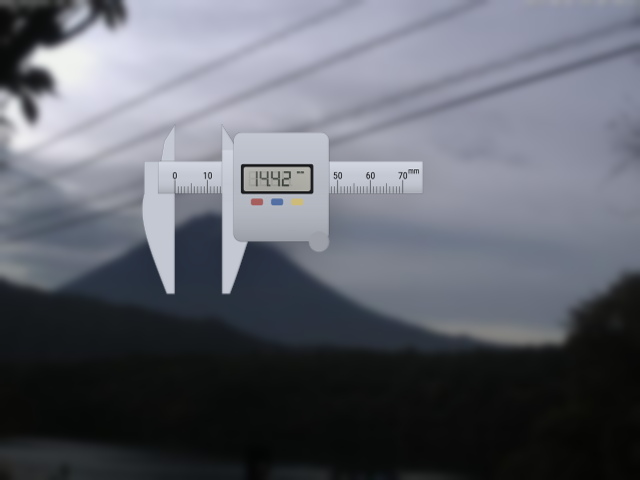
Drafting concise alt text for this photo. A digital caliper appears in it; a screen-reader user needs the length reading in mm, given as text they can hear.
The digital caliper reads 14.42 mm
